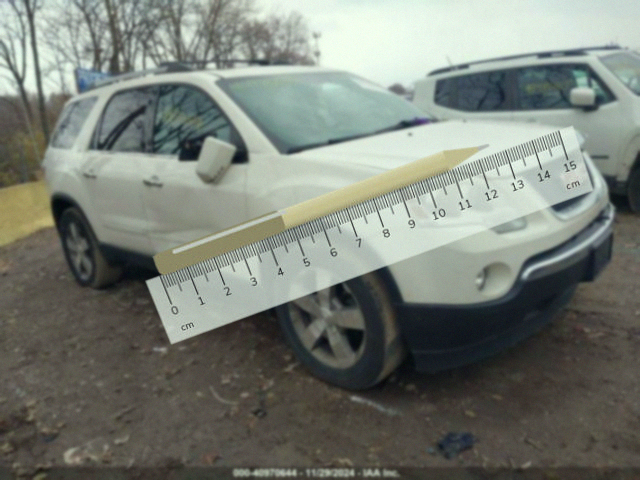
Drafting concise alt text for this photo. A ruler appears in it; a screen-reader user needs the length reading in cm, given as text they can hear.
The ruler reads 12.5 cm
